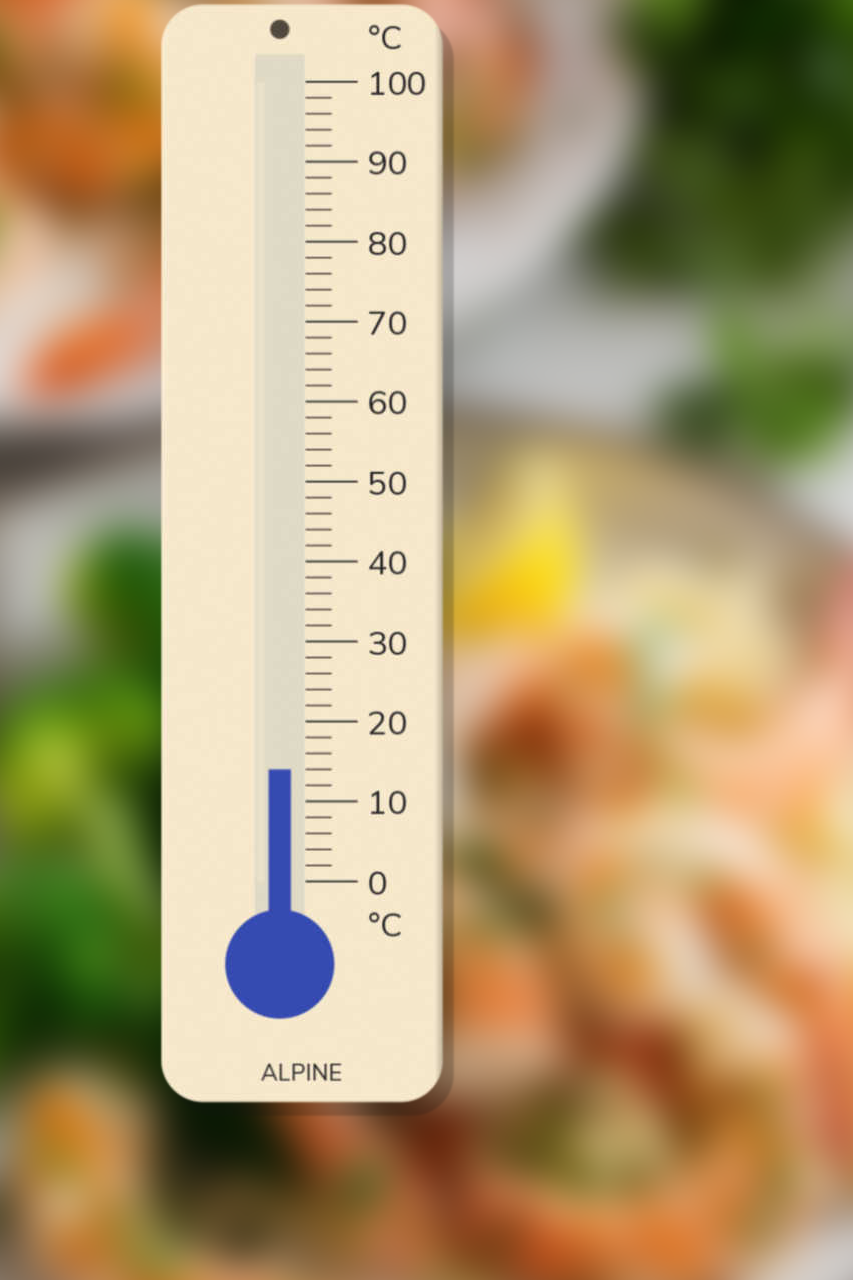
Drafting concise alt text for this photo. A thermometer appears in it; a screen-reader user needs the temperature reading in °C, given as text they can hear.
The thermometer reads 14 °C
